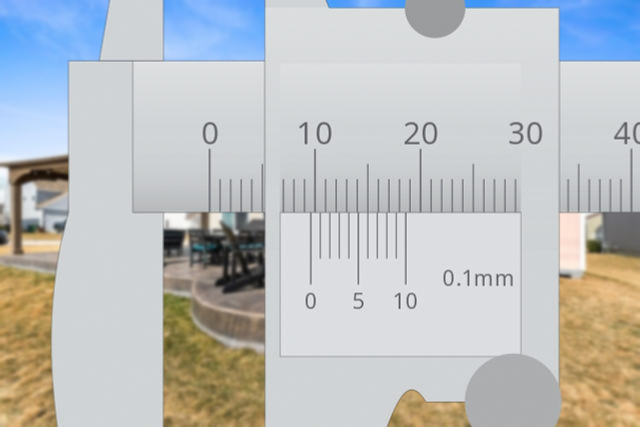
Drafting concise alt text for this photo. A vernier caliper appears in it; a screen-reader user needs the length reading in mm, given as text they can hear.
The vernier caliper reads 9.6 mm
